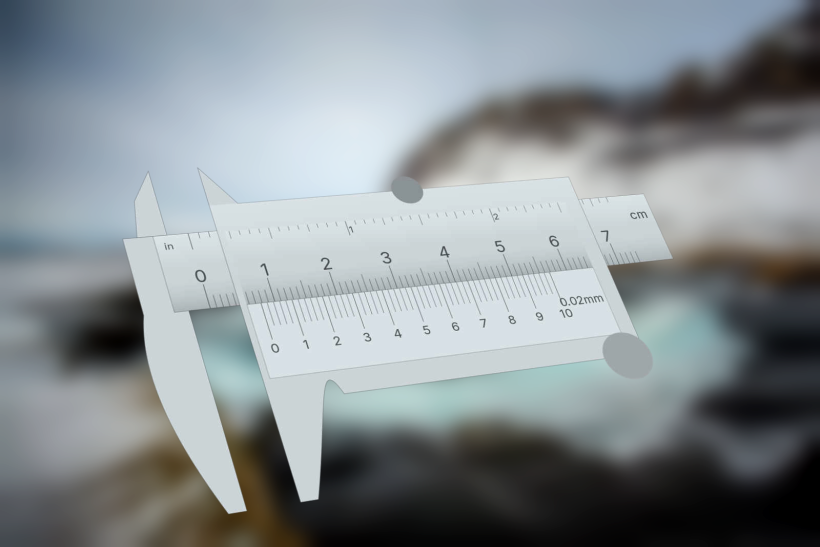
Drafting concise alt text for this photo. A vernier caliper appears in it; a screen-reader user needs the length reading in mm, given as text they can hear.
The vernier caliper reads 7.8 mm
